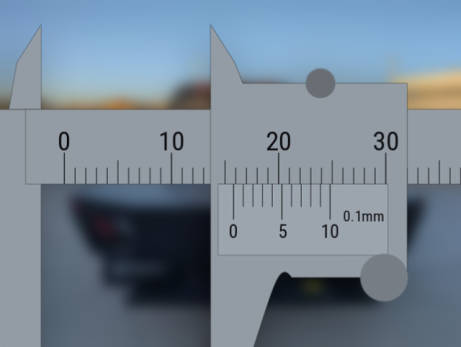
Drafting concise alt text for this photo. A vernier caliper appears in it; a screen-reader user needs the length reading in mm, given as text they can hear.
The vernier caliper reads 15.8 mm
